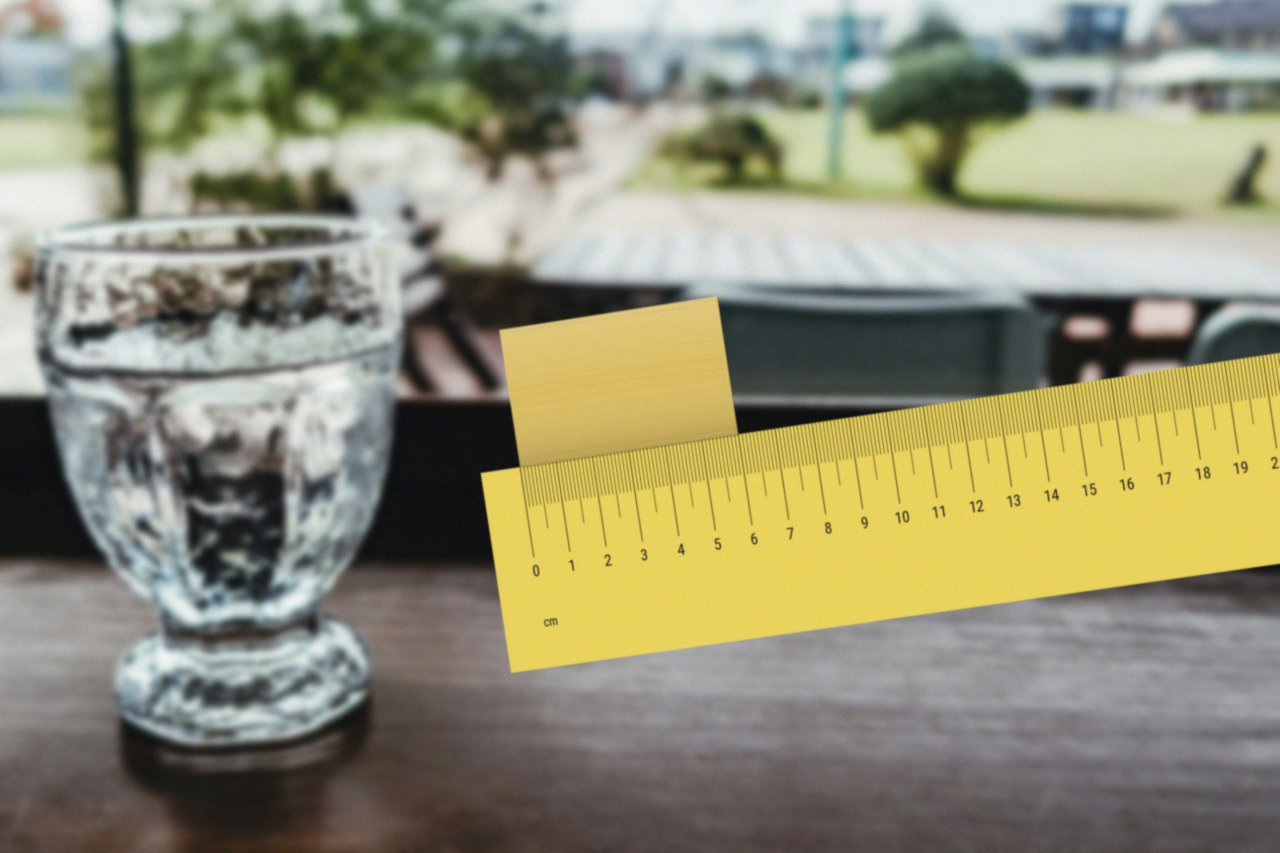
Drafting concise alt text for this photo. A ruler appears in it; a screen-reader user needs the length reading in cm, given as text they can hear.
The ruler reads 6 cm
